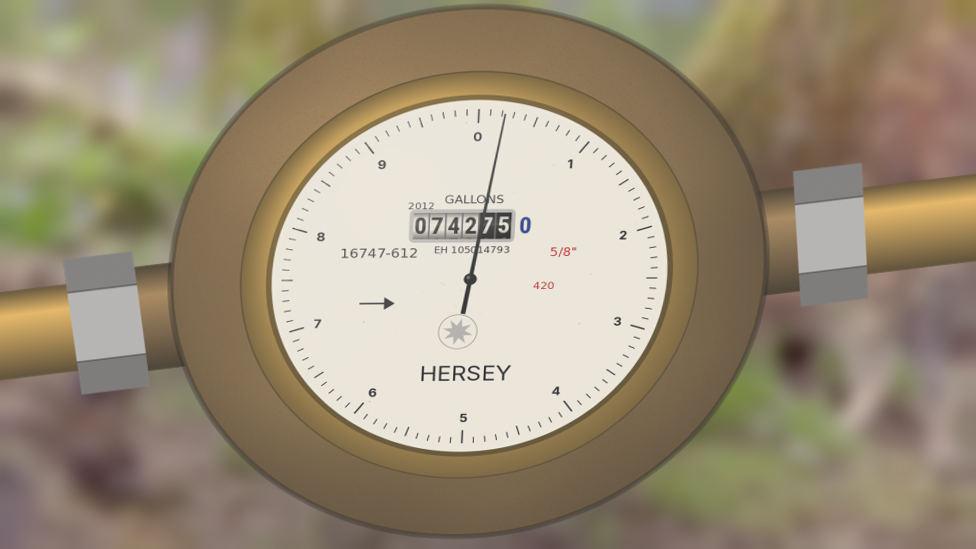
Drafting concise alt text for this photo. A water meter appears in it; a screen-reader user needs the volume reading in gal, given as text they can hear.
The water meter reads 742750.2 gal
